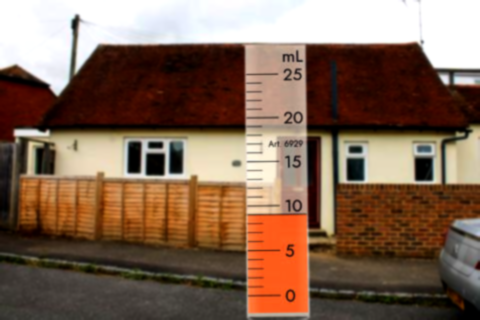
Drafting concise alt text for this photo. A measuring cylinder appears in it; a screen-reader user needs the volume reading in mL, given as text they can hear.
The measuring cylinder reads 9 mL
